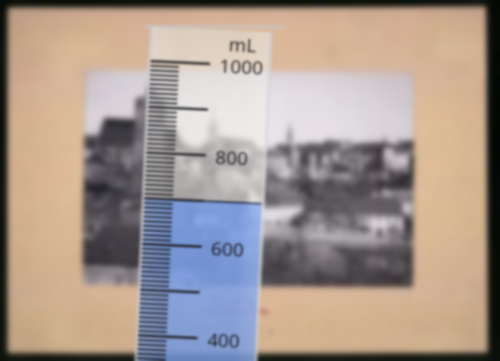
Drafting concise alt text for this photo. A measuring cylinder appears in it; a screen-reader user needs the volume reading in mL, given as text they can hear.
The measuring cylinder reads 700 mL
